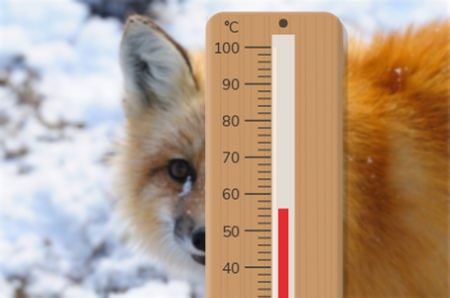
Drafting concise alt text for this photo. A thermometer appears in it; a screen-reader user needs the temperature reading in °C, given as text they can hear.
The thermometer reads 56 °C
